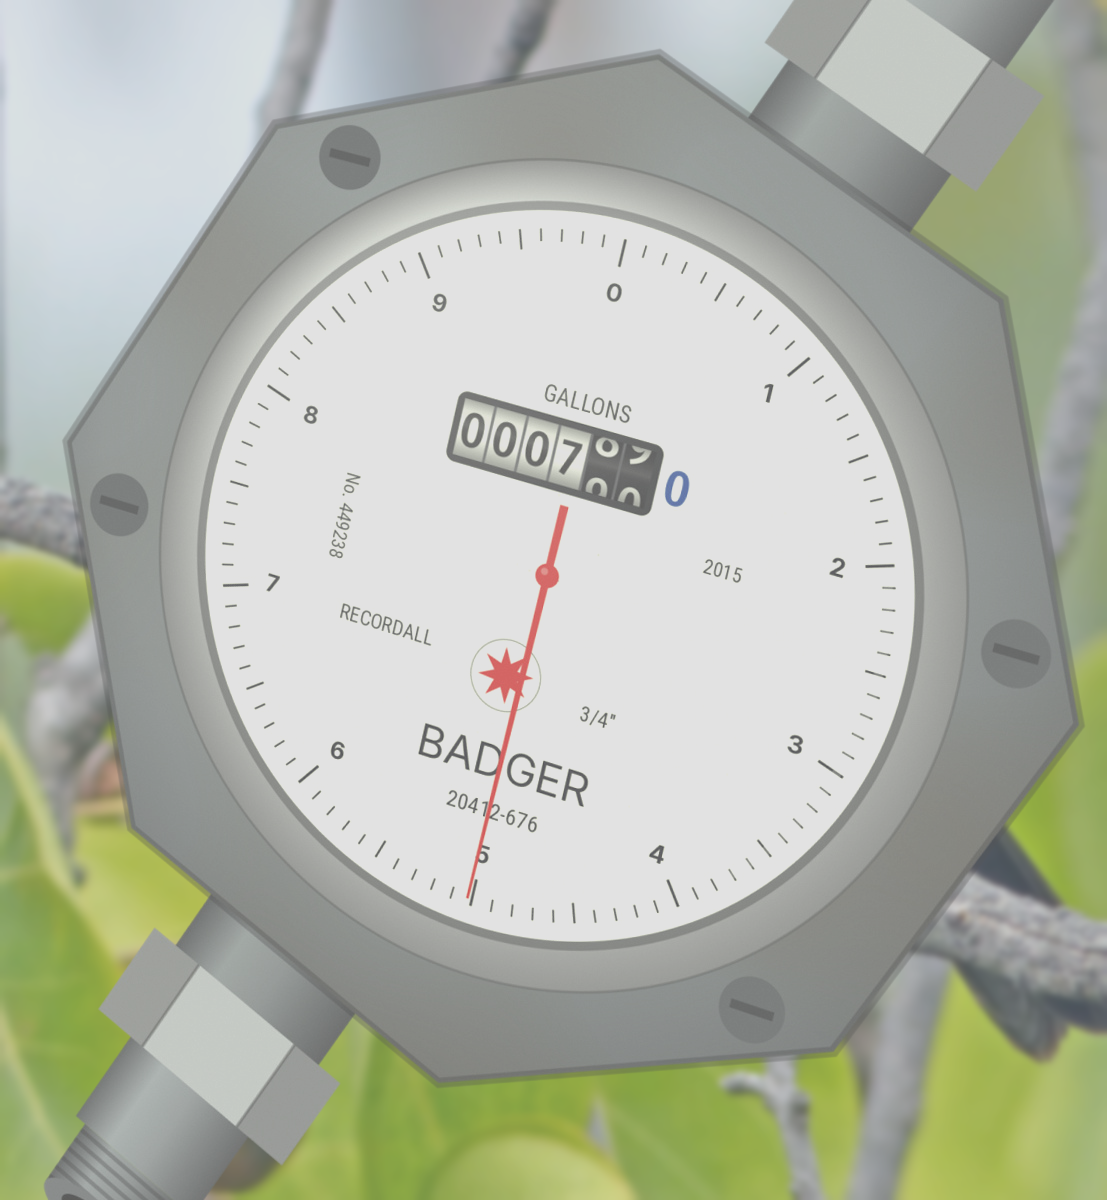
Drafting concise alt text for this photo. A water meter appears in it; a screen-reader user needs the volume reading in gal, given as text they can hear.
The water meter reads 7895.0 gal
